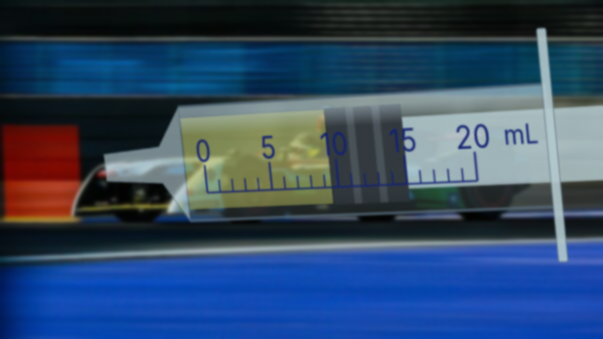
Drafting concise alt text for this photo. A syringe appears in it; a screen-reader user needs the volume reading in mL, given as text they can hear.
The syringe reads 9.5 mL
